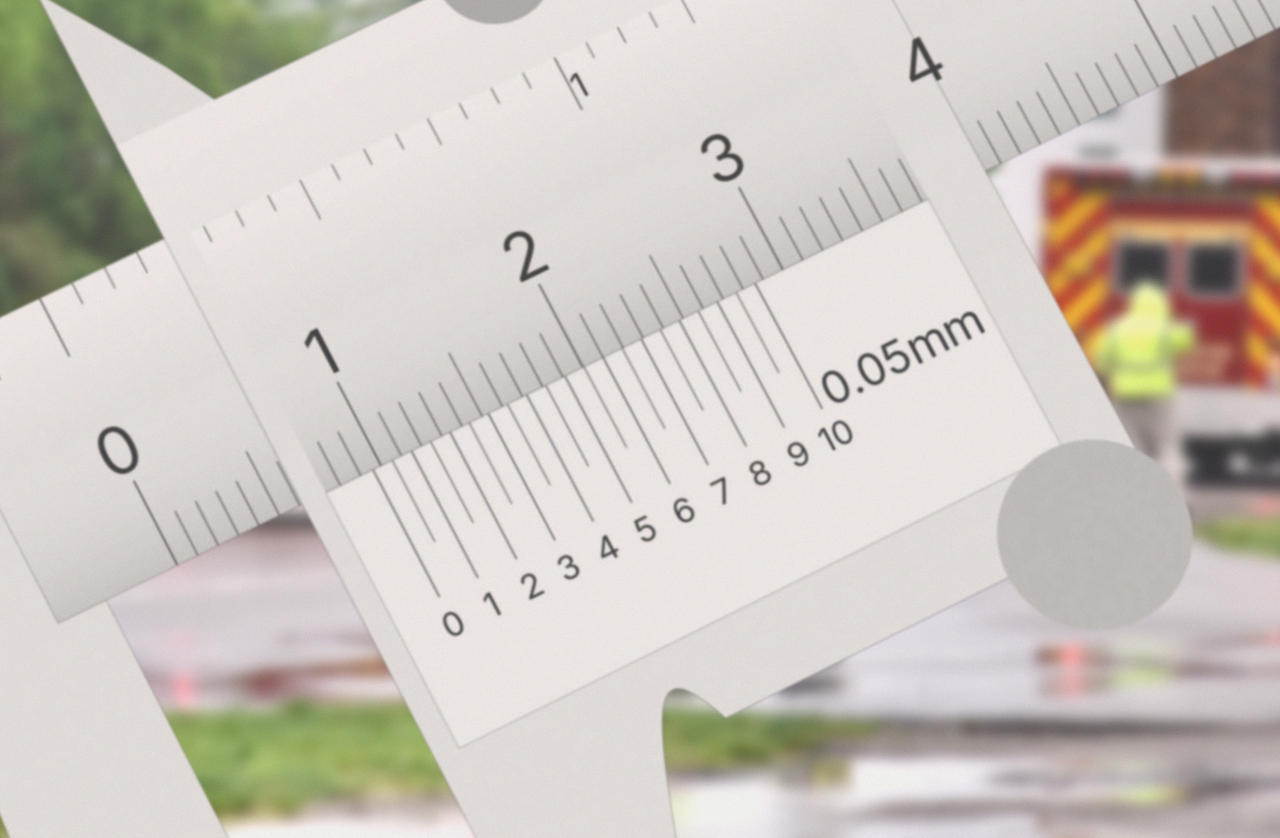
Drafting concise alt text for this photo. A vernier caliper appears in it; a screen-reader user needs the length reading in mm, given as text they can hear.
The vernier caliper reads 9.6 mm
